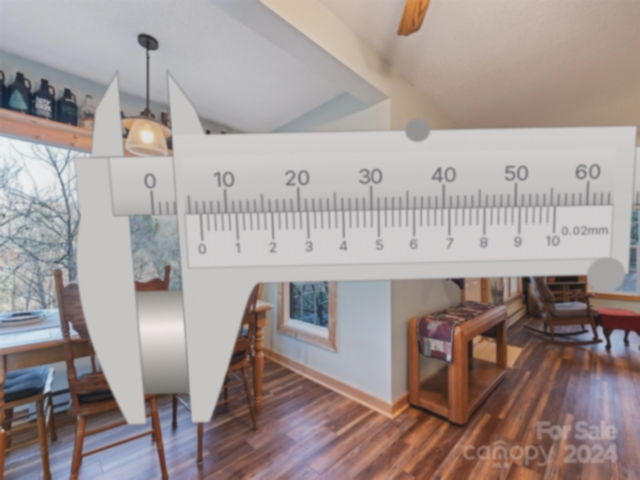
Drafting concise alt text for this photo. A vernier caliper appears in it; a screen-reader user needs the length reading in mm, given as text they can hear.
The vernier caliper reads 6.5 mm
